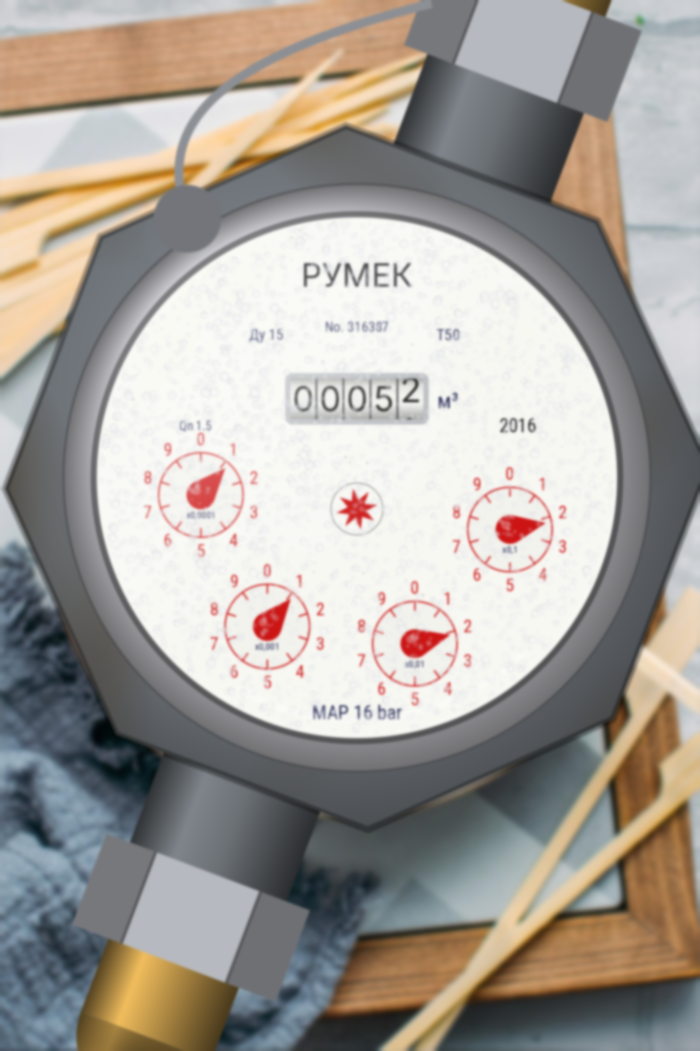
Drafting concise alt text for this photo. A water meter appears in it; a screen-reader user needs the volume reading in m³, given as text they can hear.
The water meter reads 52.2211 m³
